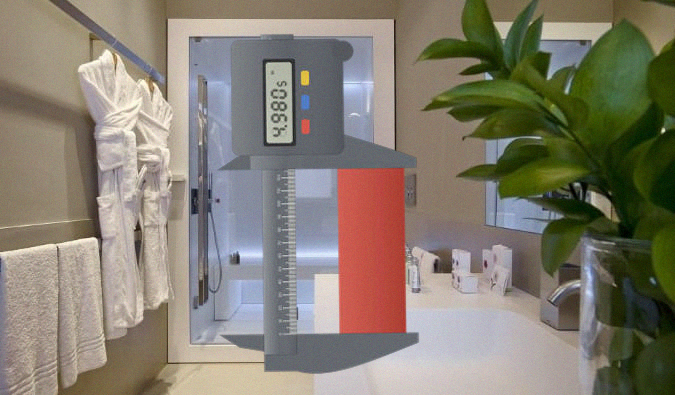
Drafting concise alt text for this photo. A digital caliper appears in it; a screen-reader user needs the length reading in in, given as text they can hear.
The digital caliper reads 4.9805 in
